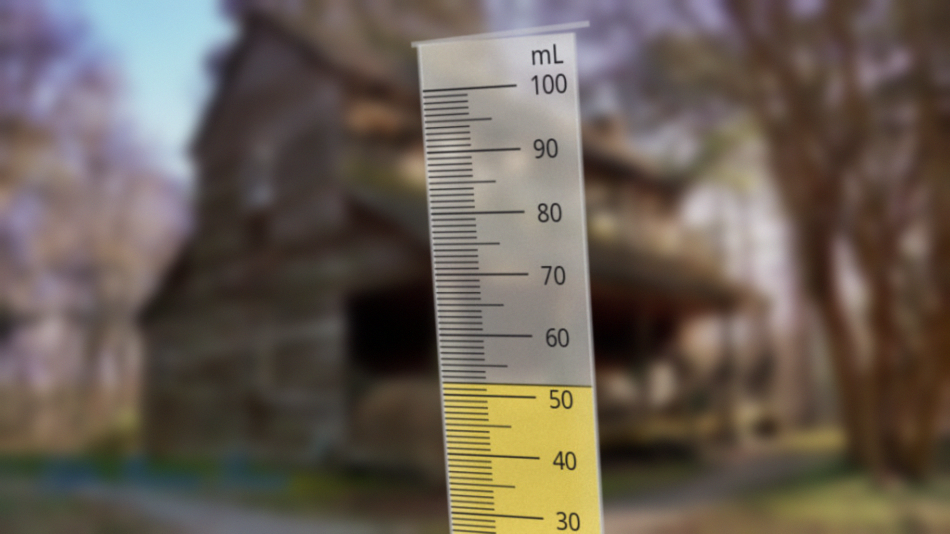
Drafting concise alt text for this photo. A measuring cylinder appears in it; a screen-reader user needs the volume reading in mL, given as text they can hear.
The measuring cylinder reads 52 mL
